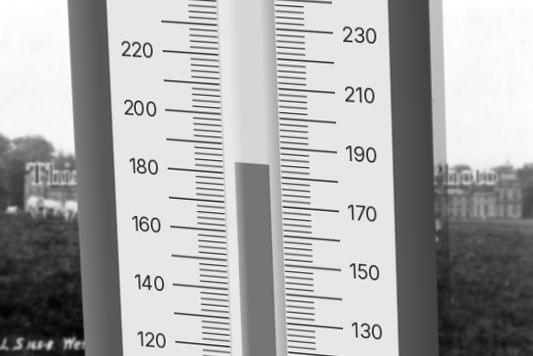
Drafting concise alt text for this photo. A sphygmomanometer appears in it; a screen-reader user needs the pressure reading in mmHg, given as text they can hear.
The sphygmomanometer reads 184 mmHg
